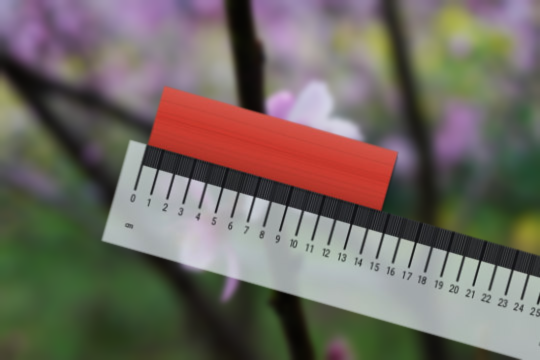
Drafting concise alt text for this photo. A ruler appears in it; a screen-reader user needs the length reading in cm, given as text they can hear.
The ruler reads 14.5 cm
